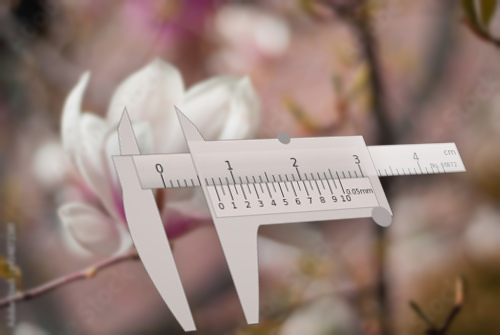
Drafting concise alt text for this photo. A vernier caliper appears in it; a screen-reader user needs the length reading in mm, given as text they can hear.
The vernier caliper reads 7.0 mm
